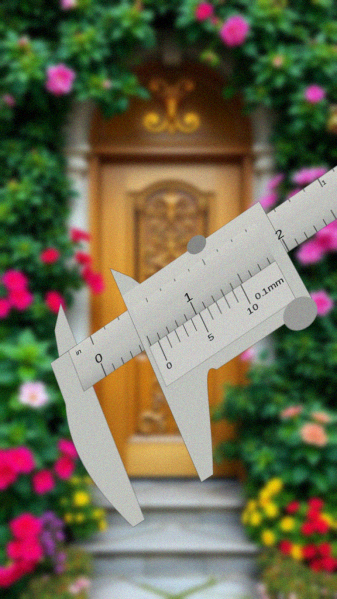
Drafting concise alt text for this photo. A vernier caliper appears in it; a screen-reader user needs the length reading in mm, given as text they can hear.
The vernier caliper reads 5.8 mm
